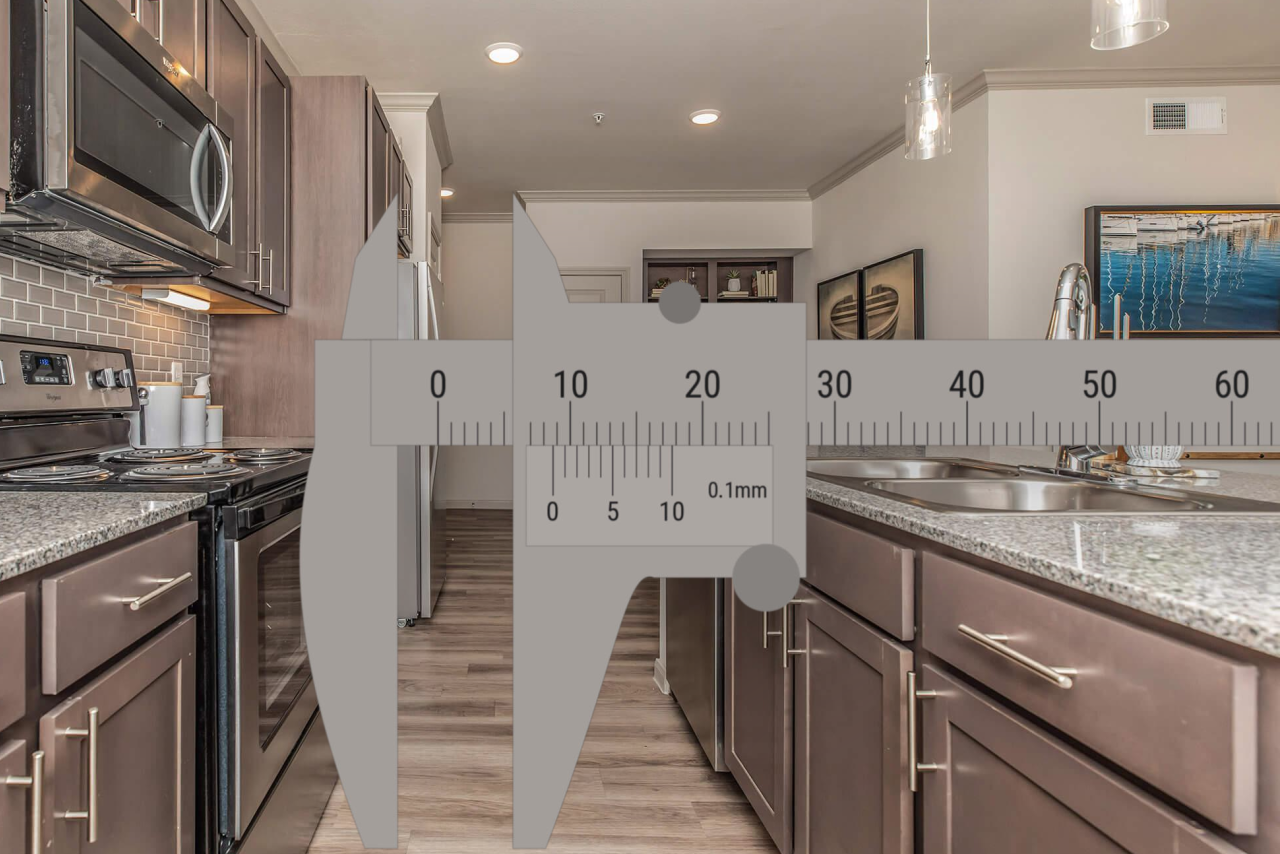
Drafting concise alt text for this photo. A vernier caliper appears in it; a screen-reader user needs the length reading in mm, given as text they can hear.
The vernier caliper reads 8.7 mm
